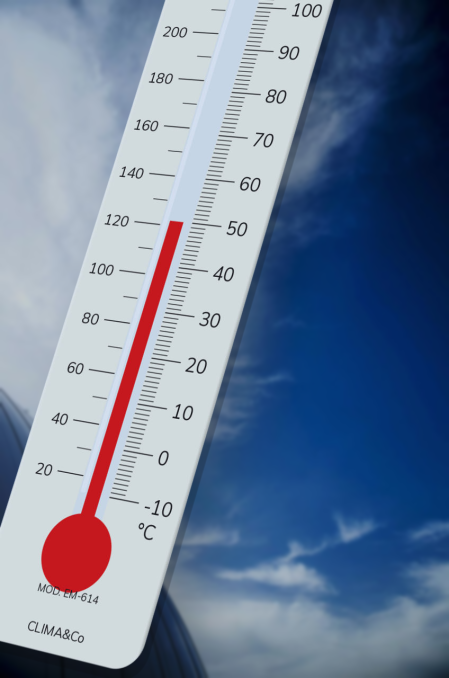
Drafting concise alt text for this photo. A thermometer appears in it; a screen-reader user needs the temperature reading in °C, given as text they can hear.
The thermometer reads 50 °C
